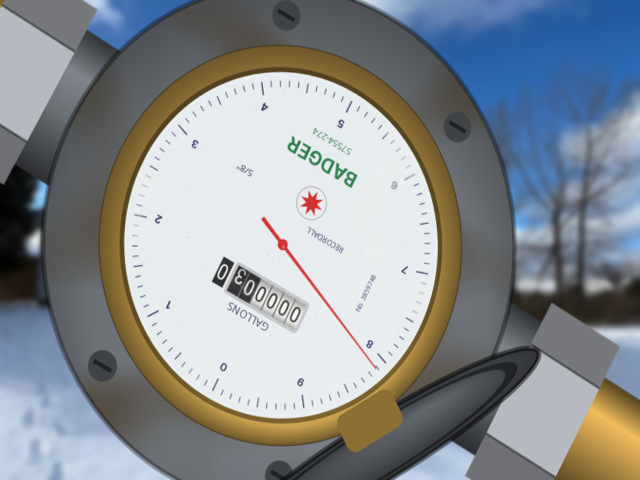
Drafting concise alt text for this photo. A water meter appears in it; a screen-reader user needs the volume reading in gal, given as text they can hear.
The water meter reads 28.1 gal
